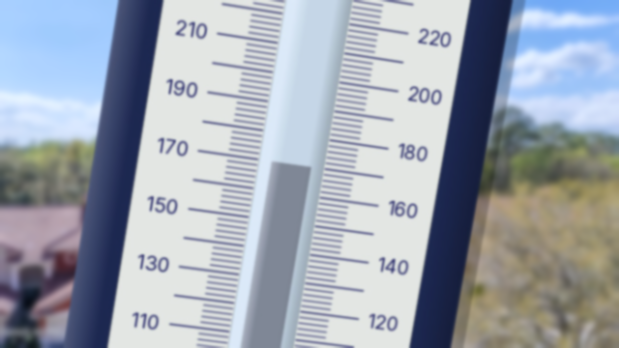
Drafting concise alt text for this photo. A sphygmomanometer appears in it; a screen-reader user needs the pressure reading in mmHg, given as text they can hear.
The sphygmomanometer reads 170 mmHg
